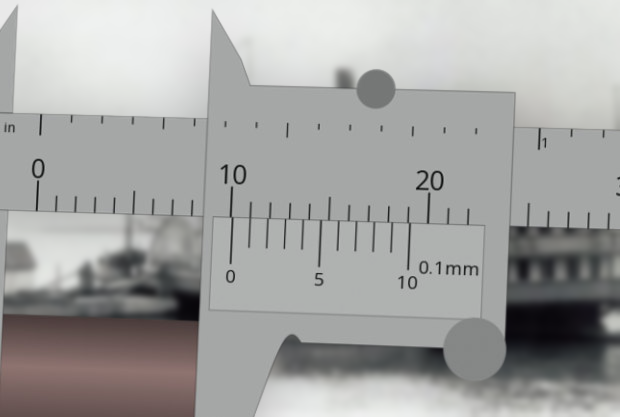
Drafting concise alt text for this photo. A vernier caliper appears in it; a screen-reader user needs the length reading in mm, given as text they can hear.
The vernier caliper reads 10.1 mm
